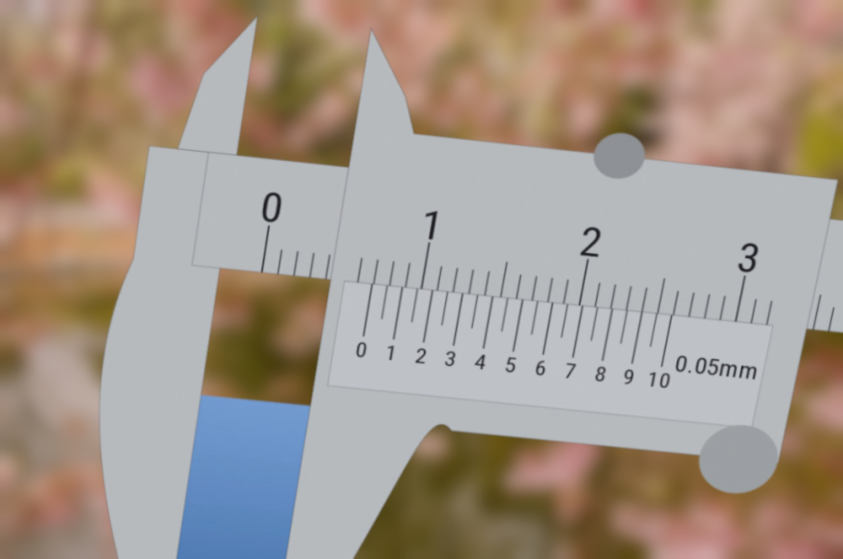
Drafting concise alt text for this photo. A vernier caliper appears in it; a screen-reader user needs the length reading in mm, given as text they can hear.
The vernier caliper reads 6.9 mm
